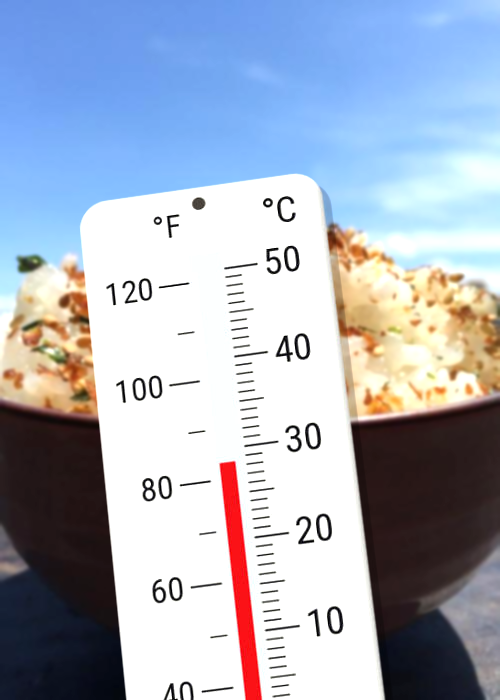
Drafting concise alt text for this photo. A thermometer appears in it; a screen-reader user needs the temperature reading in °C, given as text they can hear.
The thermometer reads 28.5 °C
